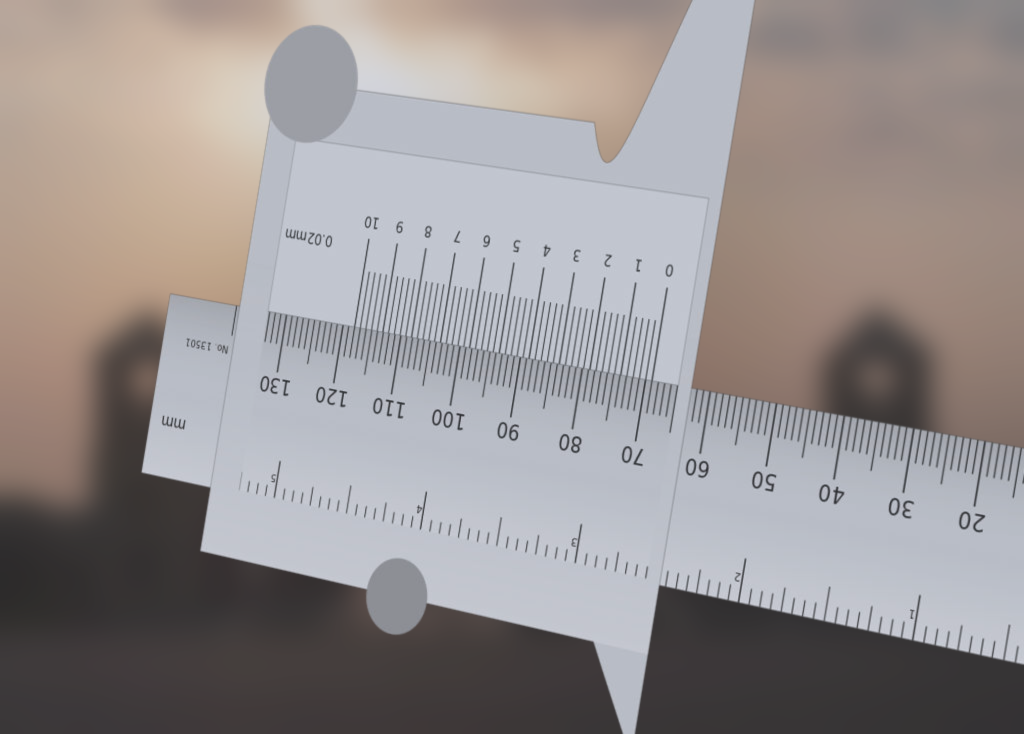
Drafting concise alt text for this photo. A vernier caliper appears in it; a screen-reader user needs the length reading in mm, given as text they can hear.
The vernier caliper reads 69.0 mm
